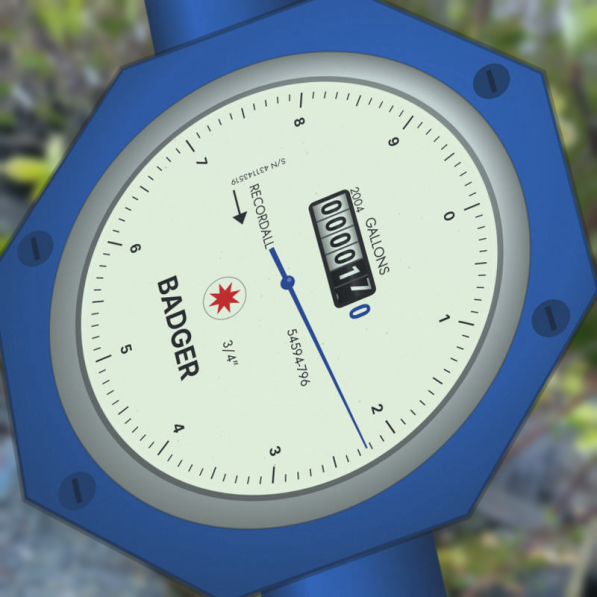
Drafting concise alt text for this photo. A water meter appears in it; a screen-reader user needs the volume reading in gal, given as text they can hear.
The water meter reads 172.2 gal
